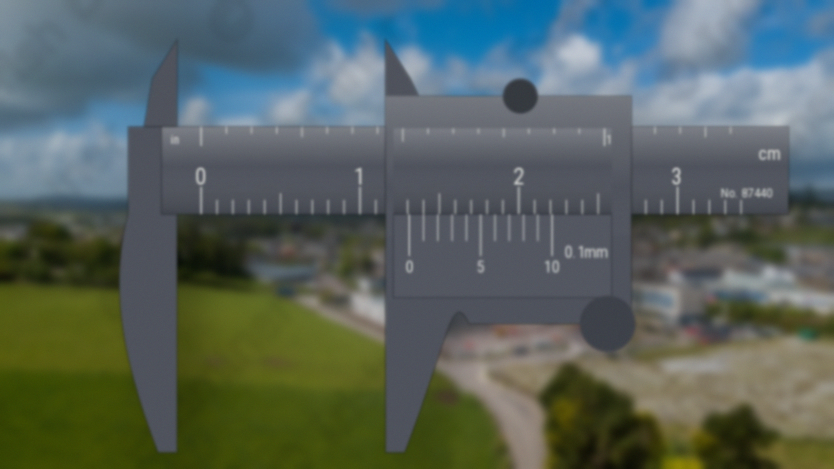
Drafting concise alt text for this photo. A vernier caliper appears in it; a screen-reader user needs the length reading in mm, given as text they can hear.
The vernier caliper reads 13.1 mm
